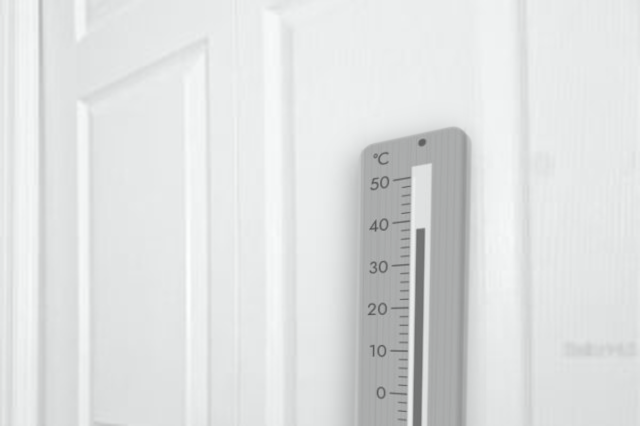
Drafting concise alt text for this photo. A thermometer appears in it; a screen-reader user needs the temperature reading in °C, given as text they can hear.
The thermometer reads 38 °C
